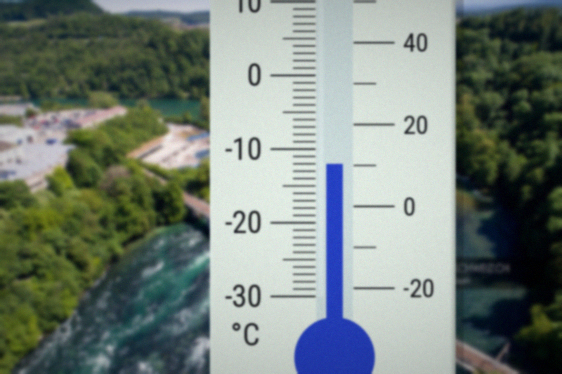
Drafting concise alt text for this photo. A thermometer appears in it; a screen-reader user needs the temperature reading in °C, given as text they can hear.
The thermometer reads -12 °C
